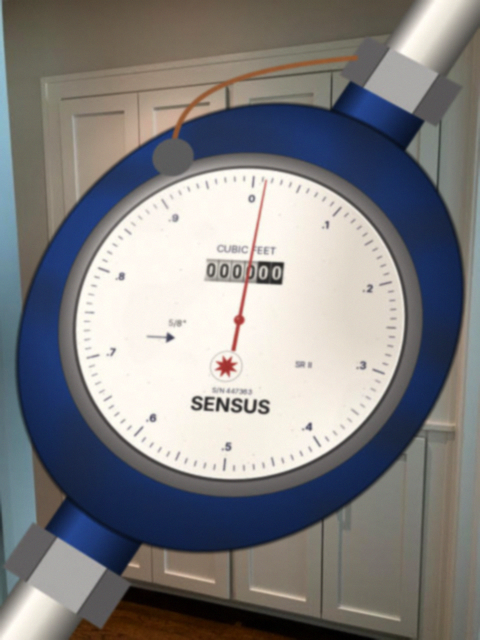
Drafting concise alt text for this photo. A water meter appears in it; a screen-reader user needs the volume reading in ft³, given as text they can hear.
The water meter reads 0.01 ft³
